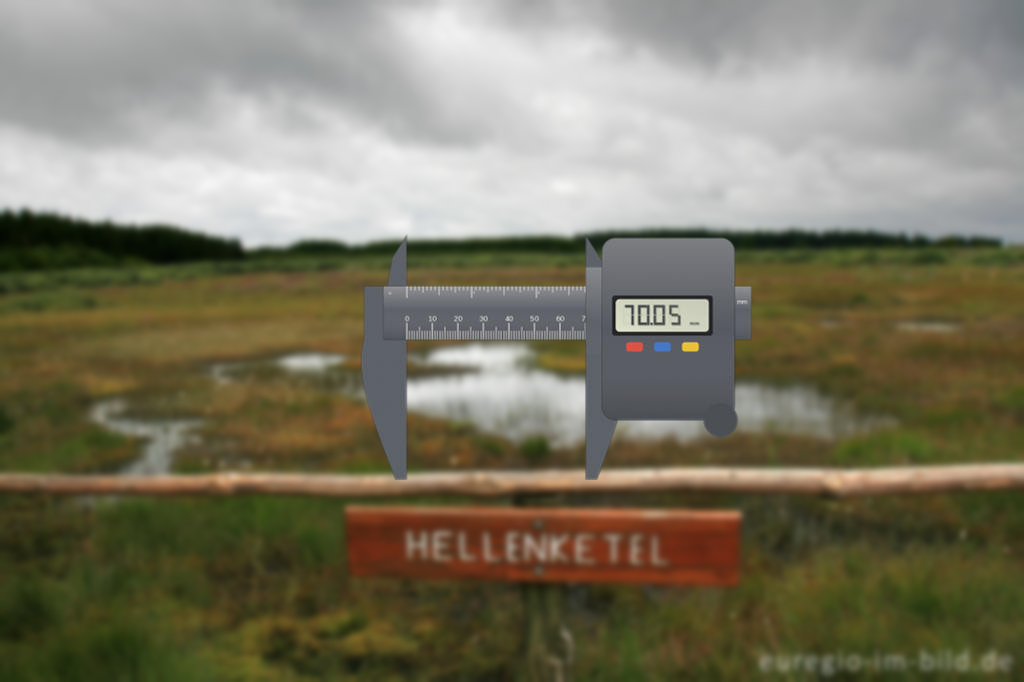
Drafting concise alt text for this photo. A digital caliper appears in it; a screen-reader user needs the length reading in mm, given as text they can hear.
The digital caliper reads 70.05 mm
